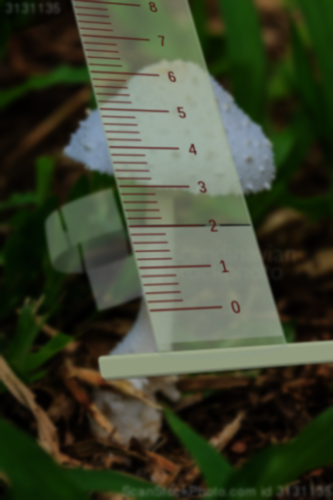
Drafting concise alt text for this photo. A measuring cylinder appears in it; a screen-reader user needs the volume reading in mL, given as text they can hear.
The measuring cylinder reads 2 mL
